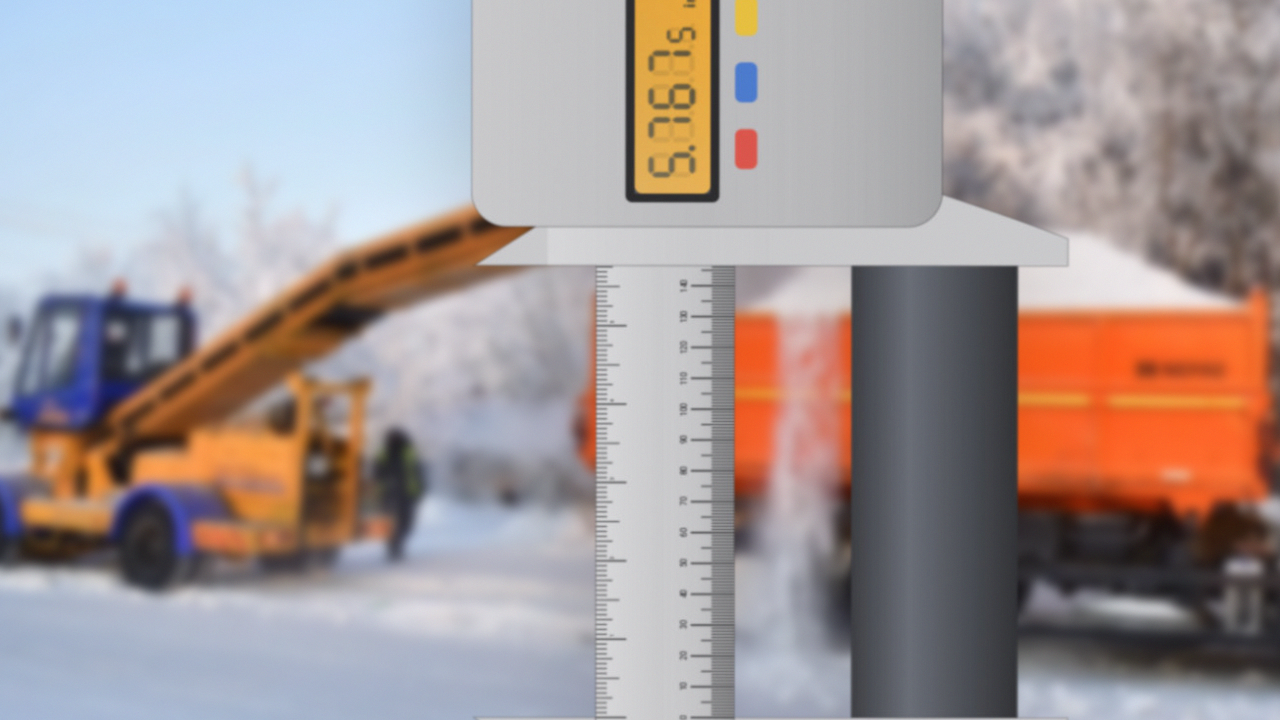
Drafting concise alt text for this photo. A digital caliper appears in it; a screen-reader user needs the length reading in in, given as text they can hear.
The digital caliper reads 5.7675 in
